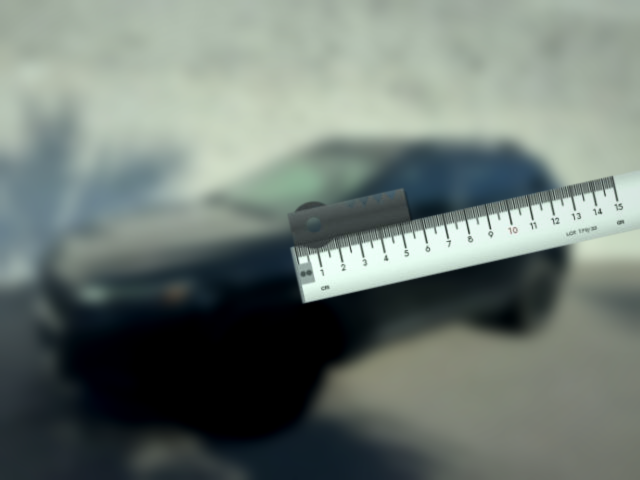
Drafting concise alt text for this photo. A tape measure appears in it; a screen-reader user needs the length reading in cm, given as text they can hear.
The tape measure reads 5.5 cm
